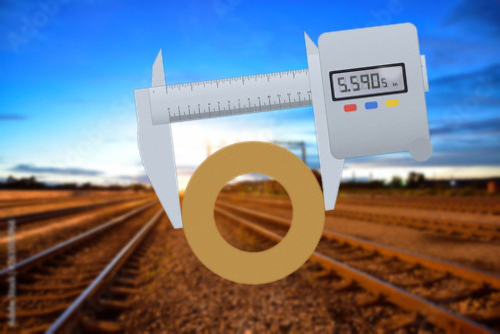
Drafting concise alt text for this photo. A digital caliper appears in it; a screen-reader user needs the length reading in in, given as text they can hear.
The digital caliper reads 5.5905 in
